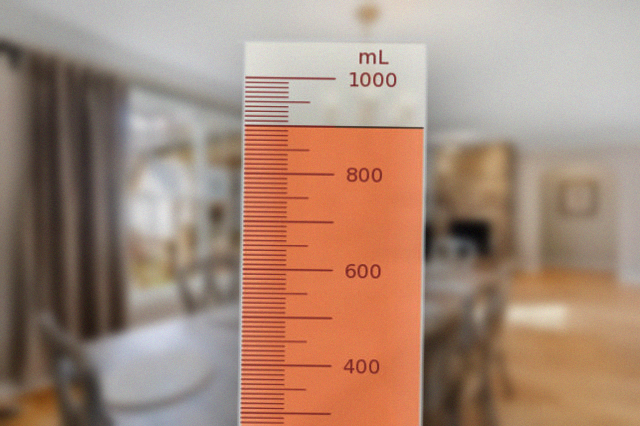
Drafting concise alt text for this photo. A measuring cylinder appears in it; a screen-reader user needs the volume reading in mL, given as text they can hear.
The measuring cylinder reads 900 mL
